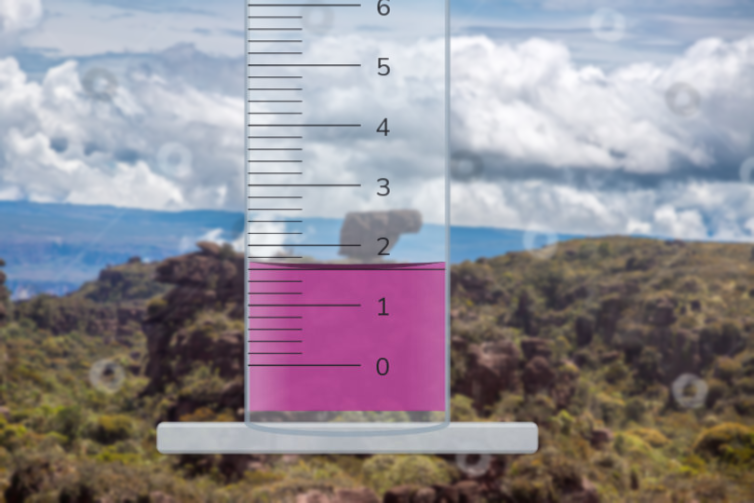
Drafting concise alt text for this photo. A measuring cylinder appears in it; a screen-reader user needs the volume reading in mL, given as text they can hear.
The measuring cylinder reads 1.6 mL
